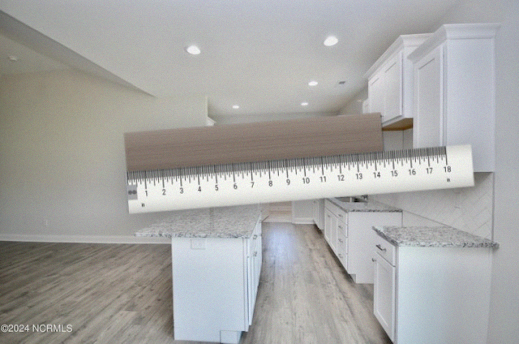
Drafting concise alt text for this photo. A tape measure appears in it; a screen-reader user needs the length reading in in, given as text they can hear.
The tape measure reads 14.5 in
